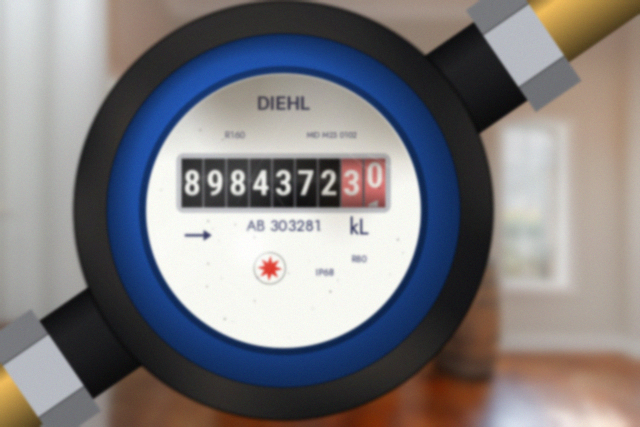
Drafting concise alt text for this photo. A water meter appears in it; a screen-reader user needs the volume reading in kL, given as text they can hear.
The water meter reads 8984372.30 kL
